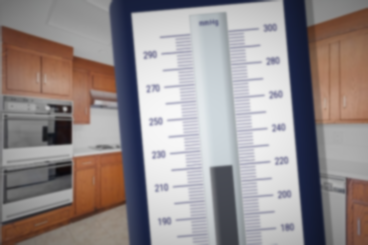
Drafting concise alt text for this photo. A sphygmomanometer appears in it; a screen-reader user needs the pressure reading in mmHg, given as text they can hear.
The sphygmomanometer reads 220 mmHg
